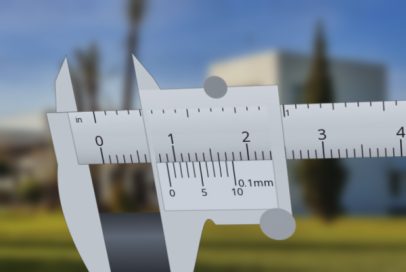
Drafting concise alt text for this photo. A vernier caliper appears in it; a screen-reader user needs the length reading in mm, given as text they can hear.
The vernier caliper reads 8.8 mm
